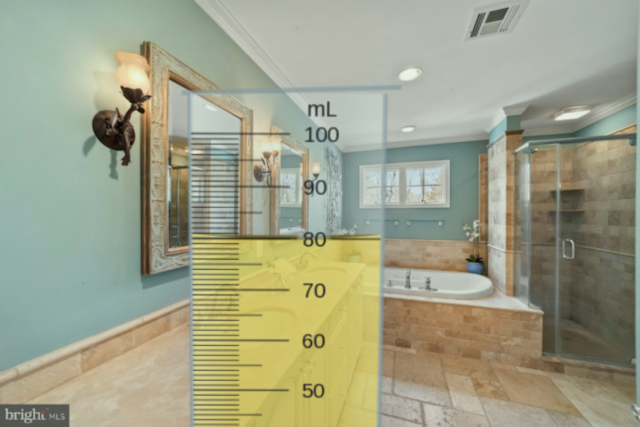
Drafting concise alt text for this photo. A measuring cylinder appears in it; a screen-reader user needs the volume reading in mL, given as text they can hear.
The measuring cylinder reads 80 mL
